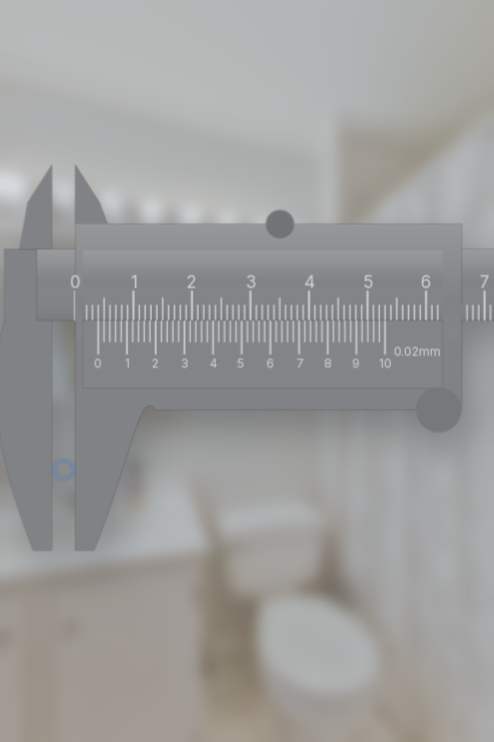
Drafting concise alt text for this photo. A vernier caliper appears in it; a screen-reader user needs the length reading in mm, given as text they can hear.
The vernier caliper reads 4.0 mm
